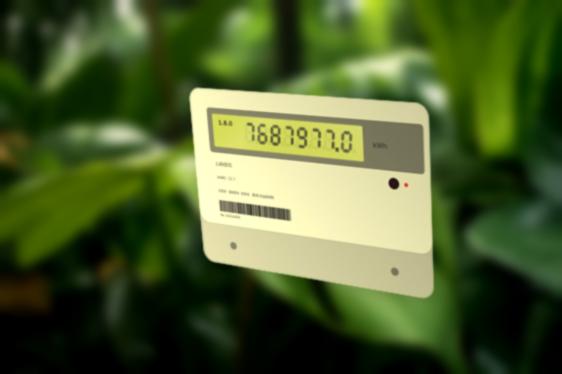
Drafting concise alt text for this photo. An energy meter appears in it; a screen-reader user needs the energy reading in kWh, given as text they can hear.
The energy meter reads 7687977.0 kWh
